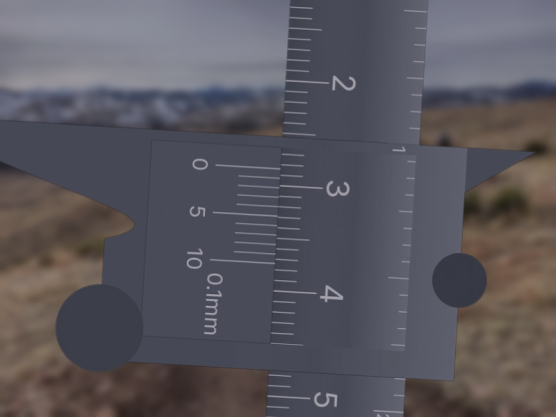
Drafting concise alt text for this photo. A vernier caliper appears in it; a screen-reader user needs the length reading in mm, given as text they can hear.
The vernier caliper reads 28.4 mm
